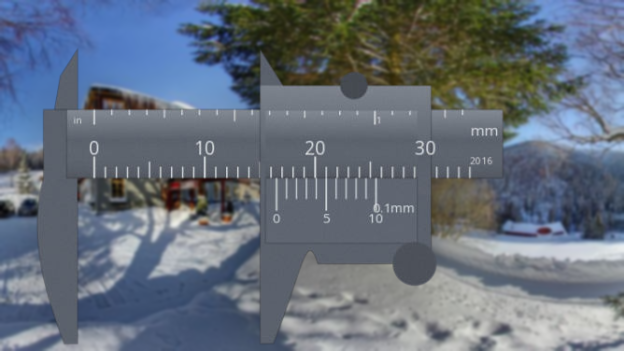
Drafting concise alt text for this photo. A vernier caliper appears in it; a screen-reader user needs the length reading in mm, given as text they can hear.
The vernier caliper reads 16.5 mm
